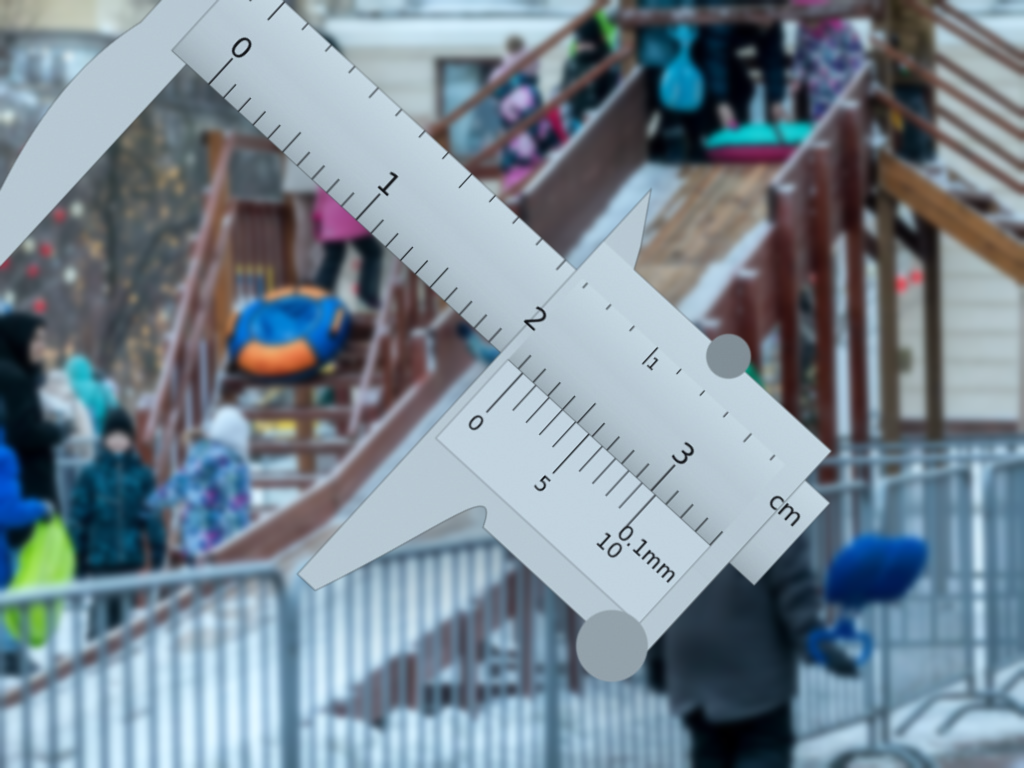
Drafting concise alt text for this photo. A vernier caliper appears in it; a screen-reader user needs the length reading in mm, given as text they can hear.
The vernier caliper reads 21.3 mm
